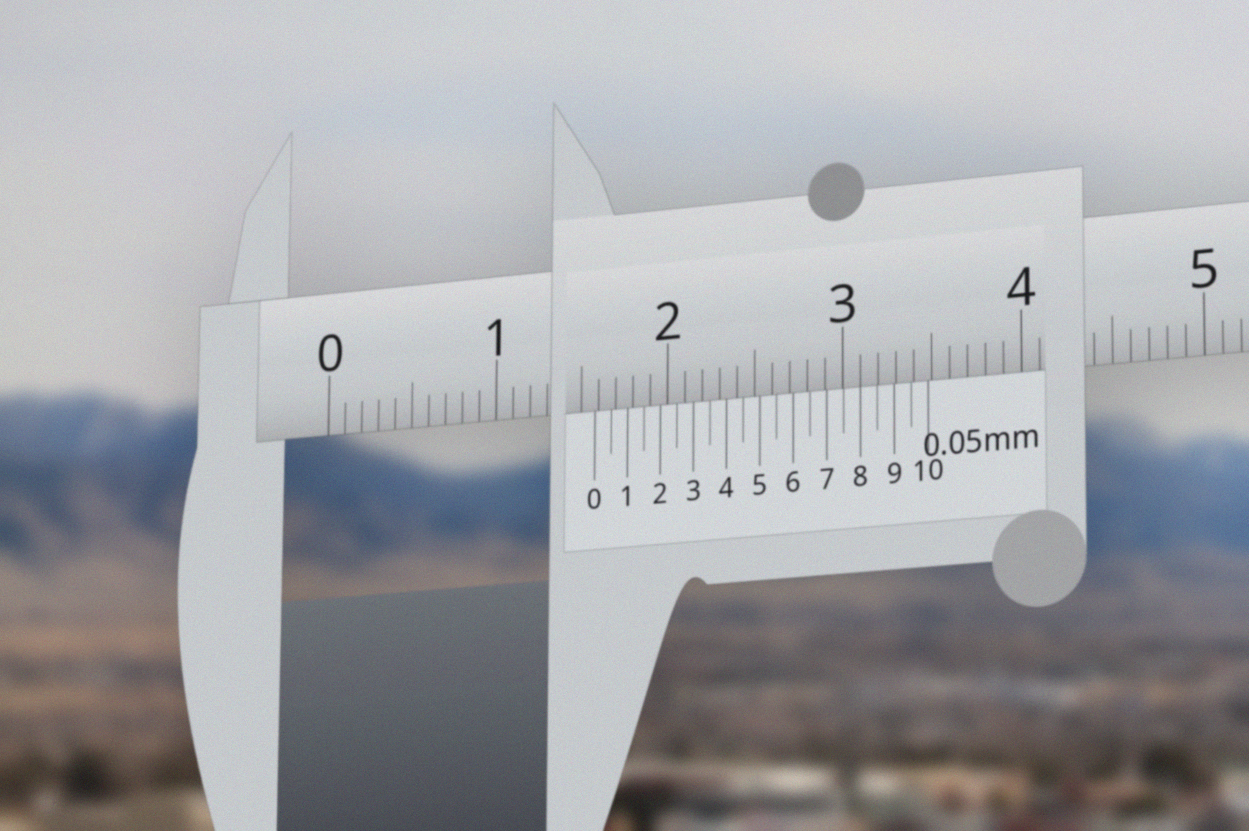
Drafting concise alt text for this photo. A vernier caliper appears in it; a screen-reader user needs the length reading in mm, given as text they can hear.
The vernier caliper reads 15.8 mm
